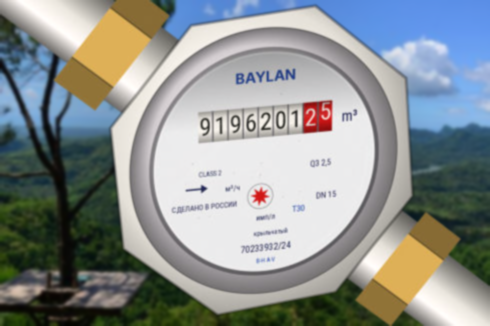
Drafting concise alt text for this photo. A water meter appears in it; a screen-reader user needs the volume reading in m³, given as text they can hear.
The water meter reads 9196201.25 m³
